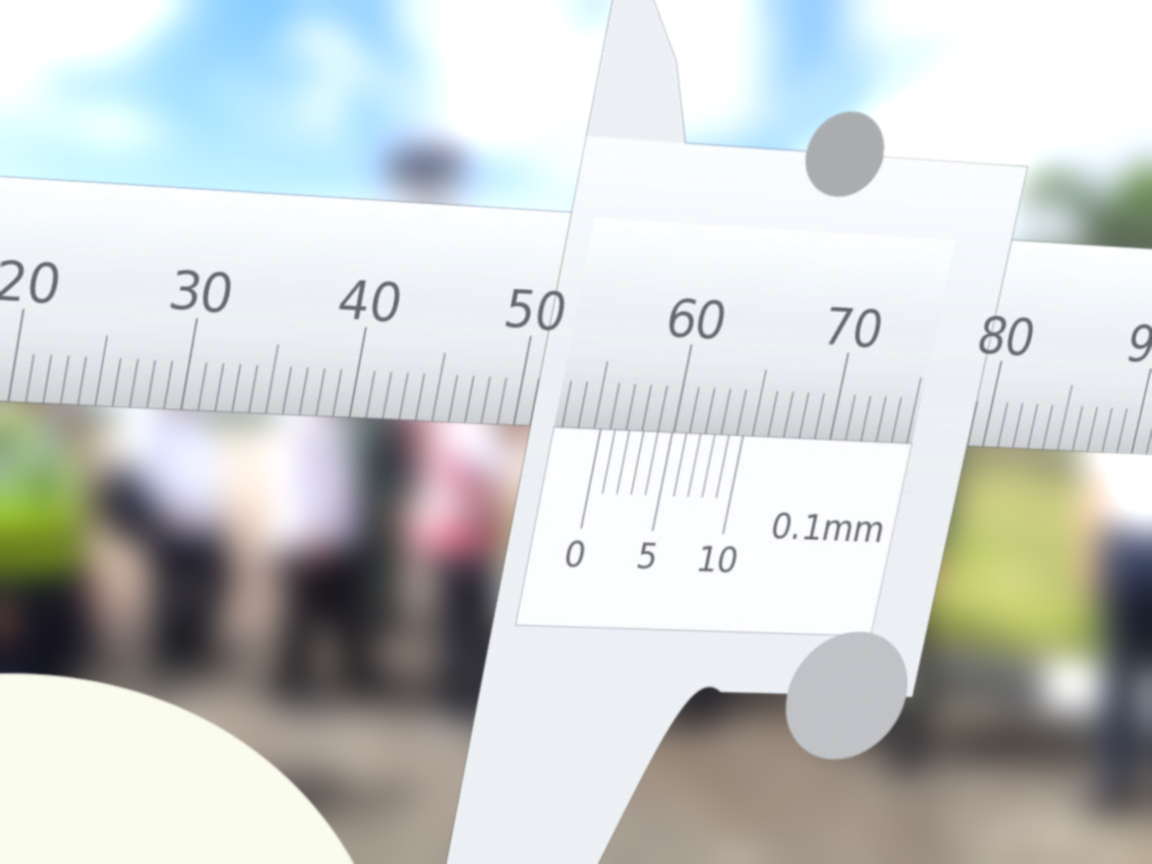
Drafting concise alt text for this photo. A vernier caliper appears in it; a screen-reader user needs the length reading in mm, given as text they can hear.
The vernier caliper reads 55.4 mm
